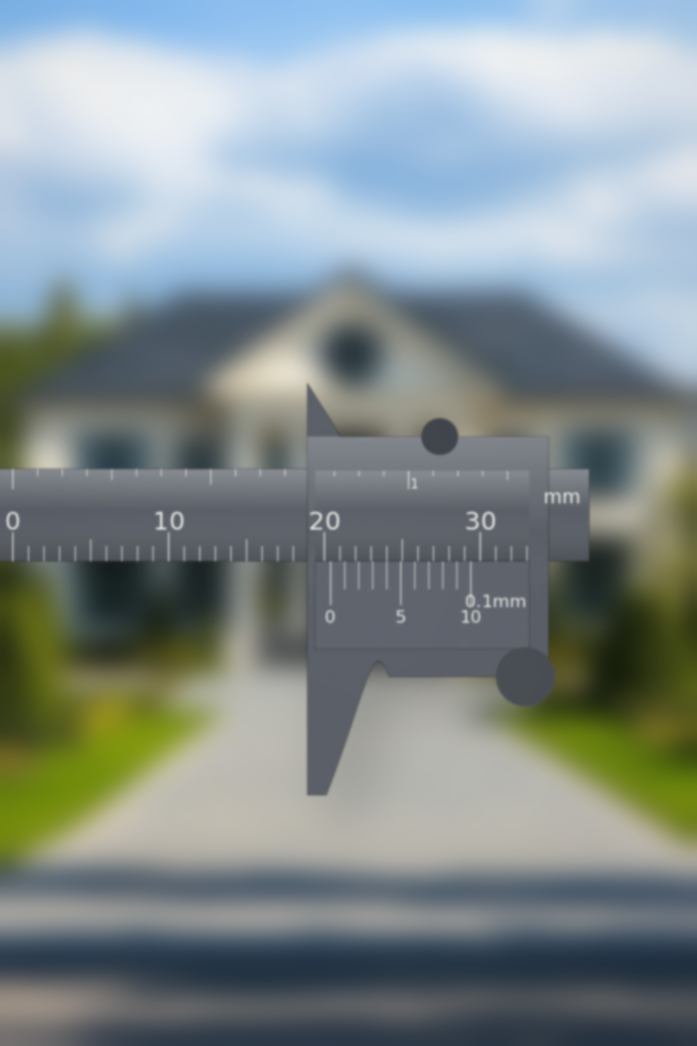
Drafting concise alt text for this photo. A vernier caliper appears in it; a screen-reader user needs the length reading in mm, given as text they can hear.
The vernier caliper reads 20.4 mm
